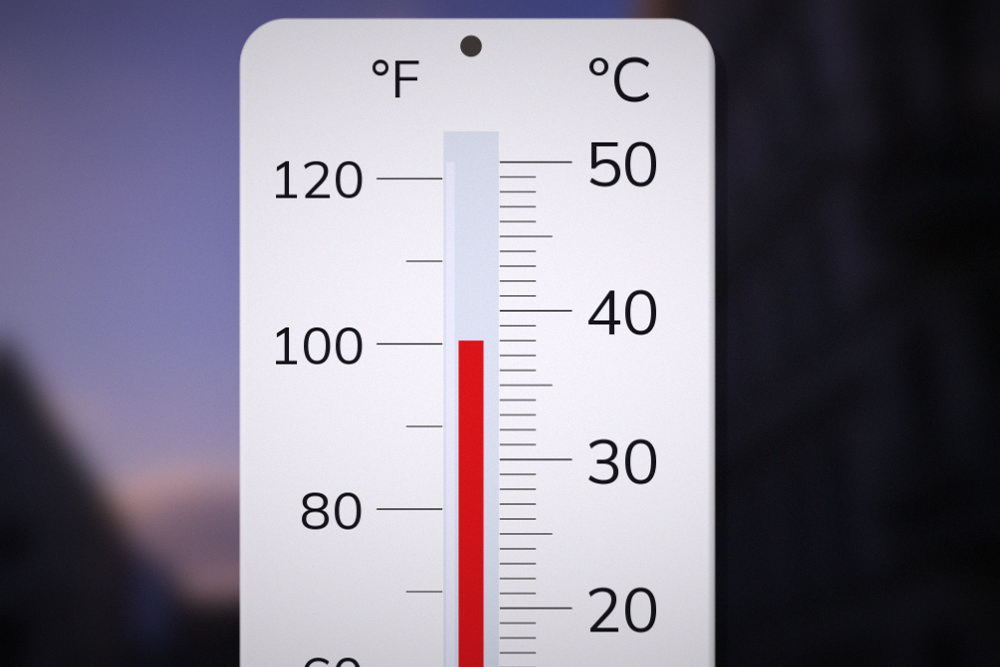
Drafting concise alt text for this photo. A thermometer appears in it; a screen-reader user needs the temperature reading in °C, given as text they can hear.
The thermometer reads 38 °C
